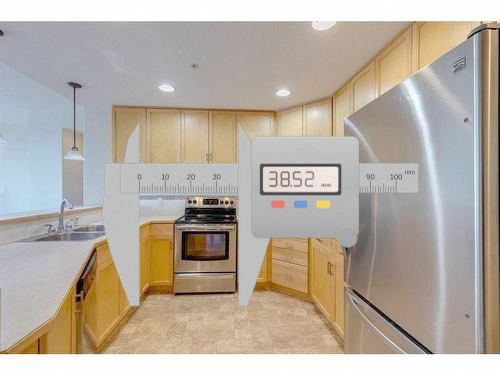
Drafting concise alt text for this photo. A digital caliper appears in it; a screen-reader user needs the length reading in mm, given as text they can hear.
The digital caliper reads 38.52 mm
